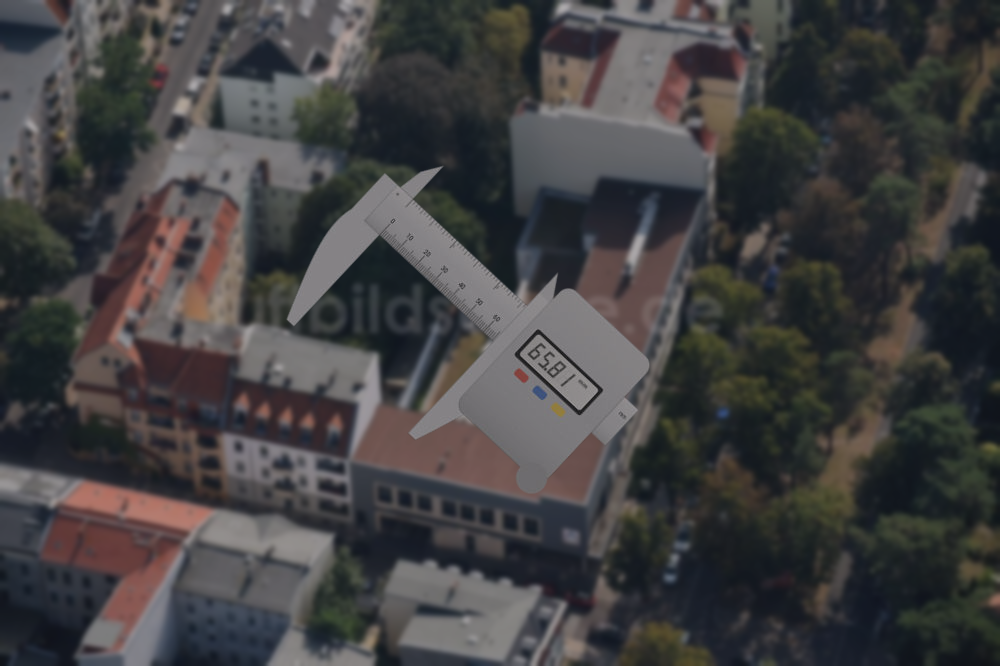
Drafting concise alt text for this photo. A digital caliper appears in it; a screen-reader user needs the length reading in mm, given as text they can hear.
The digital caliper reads 65.81 mm
